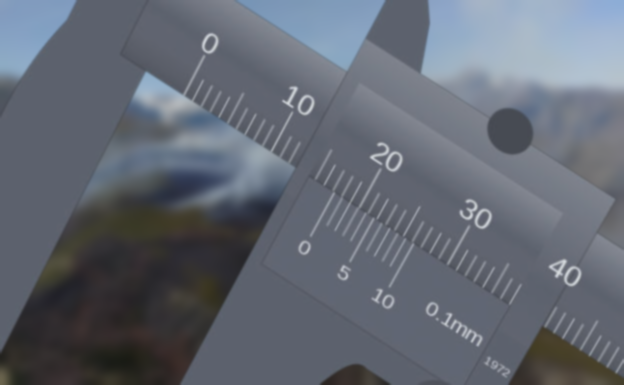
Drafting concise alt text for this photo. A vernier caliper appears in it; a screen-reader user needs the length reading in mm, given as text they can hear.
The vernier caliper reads 17.2 mm
